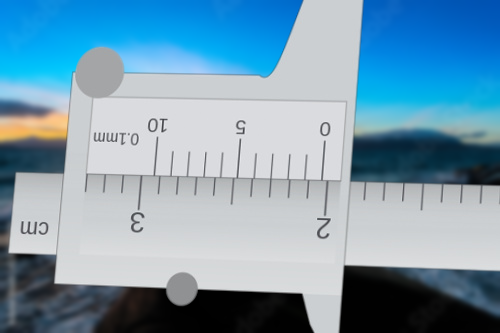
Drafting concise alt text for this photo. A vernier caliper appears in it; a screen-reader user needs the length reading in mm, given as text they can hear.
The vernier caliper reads 20.3 mm
